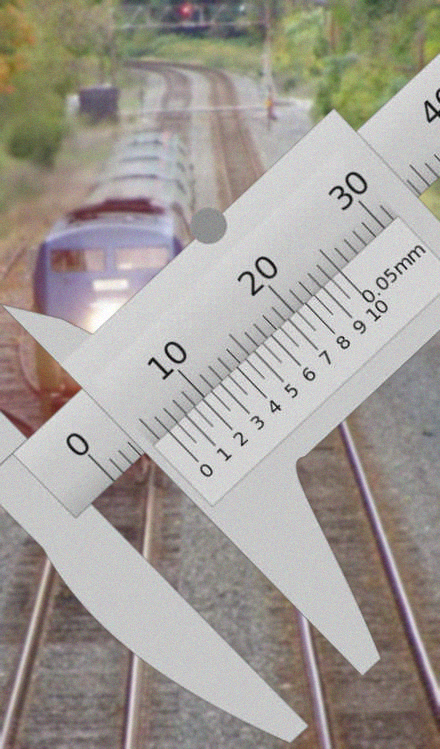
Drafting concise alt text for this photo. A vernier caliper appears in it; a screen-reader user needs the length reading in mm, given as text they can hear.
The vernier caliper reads 6.0 mm
